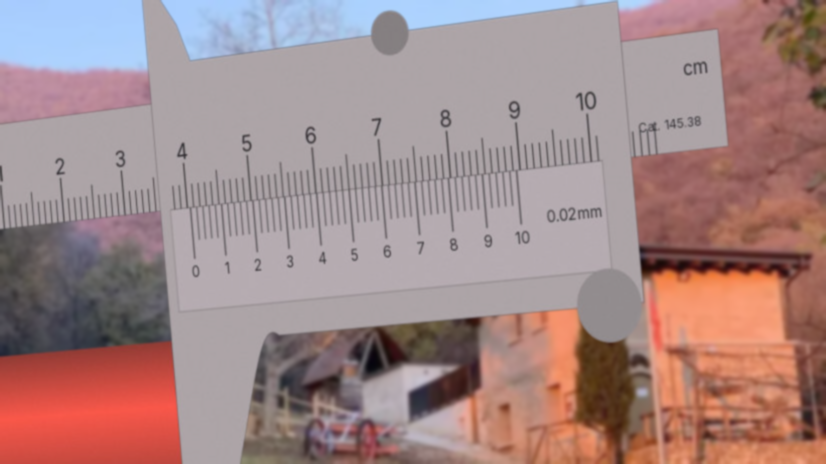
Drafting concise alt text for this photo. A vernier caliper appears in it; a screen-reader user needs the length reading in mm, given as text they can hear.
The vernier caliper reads 40.5 mm
